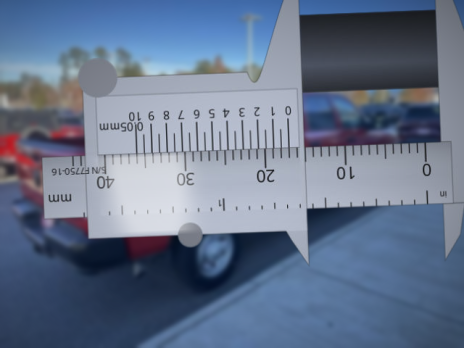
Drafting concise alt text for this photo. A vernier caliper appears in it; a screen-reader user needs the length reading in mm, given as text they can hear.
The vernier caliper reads 17.0 mm
